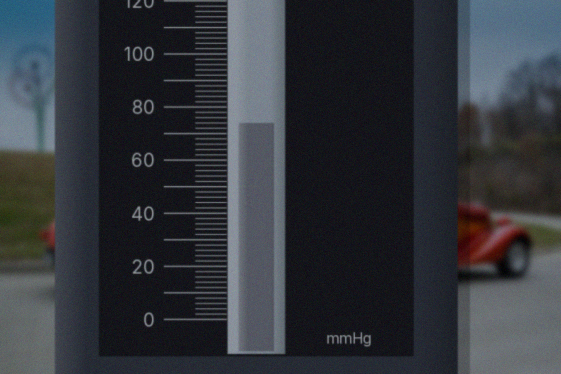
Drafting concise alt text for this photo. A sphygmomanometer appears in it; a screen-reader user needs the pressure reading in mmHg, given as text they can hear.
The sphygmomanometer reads 74 mmHg
